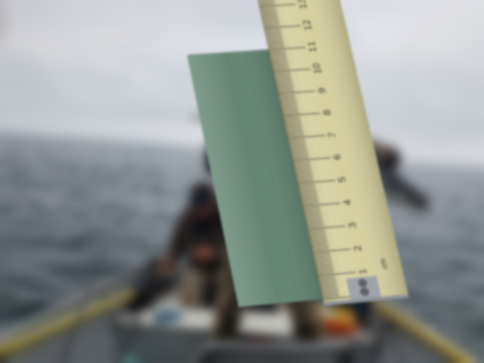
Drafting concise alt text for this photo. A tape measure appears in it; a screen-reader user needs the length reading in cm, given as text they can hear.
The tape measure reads 11 cm
